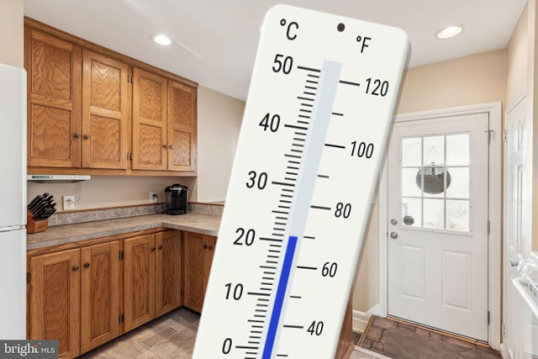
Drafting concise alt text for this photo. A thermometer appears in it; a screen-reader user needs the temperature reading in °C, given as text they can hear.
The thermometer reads 21 °C
